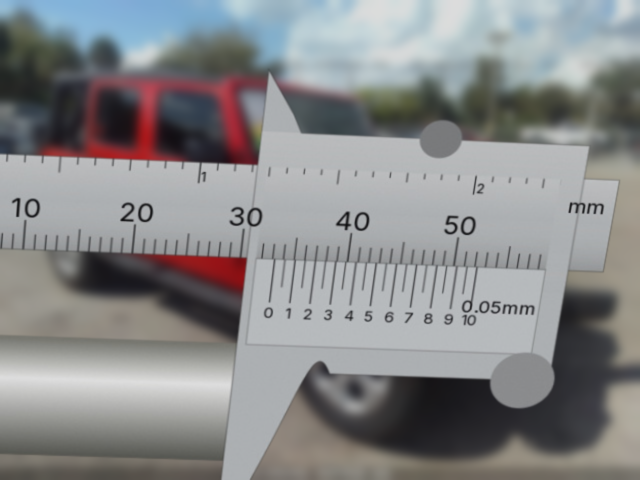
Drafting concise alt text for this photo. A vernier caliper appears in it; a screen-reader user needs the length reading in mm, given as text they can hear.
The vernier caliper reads 33.2 mm
